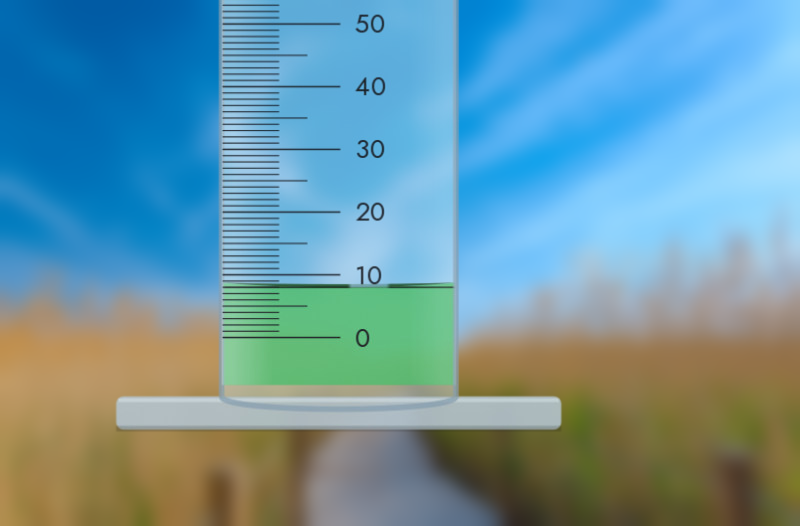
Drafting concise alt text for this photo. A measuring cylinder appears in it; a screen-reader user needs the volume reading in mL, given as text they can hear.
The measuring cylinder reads 8 mL
